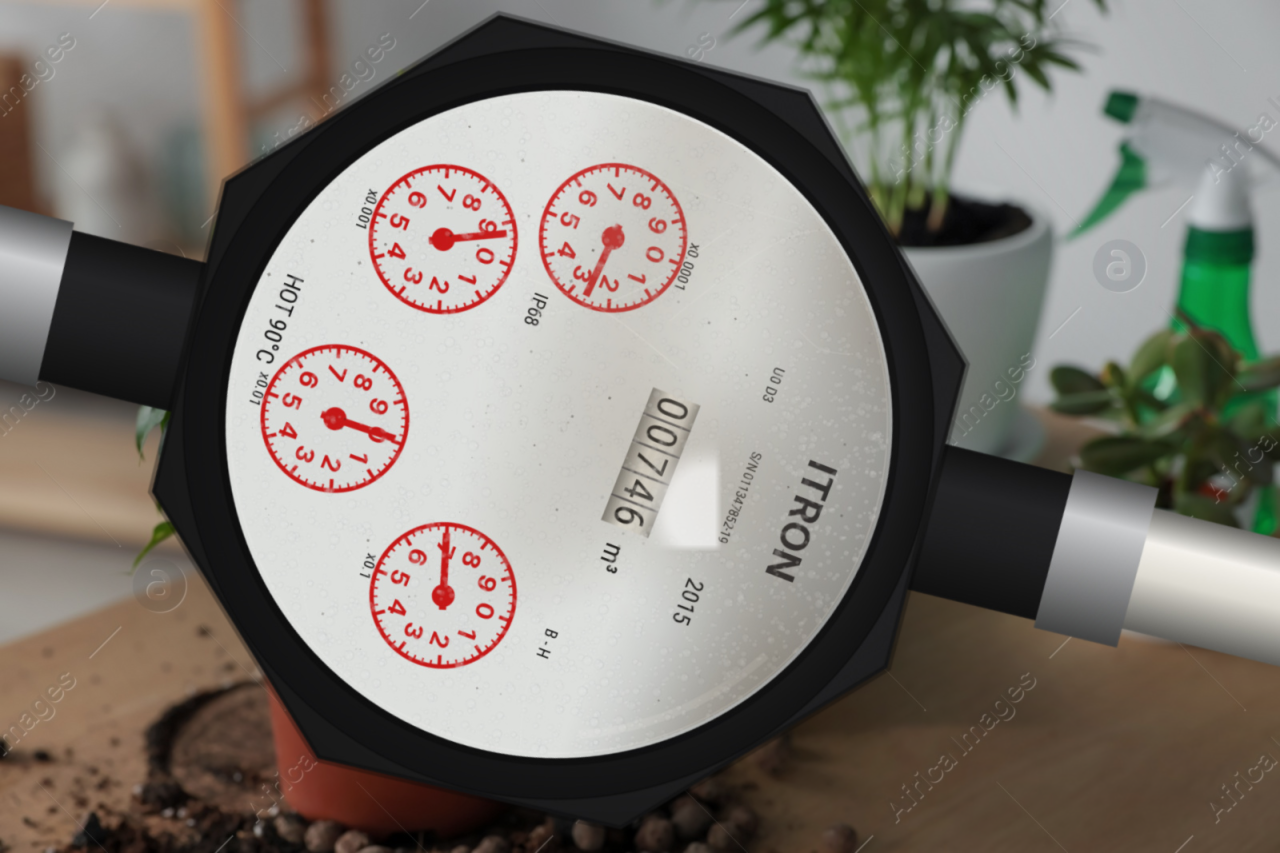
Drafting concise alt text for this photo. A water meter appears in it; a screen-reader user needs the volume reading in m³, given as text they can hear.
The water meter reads 746.6992 m³
